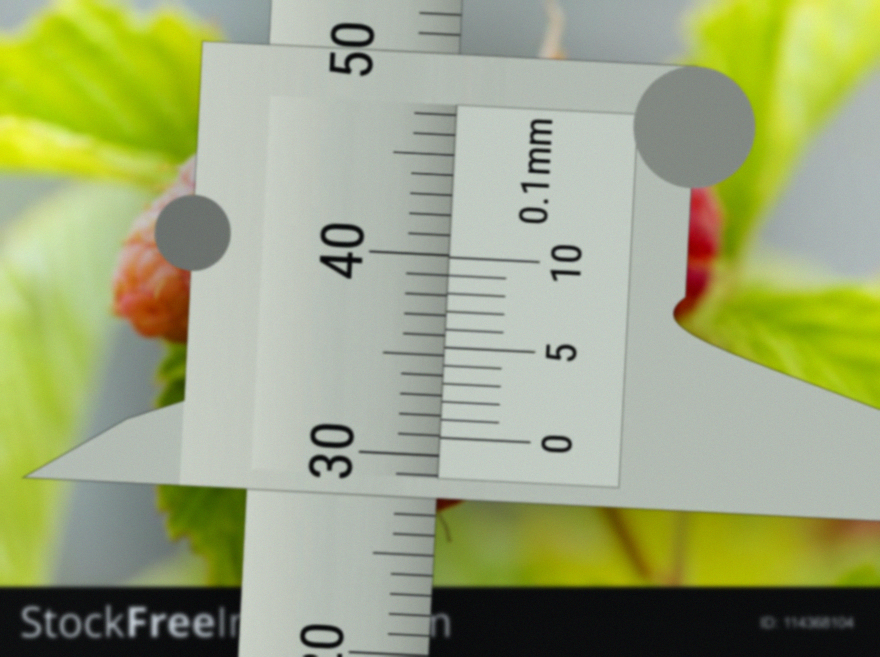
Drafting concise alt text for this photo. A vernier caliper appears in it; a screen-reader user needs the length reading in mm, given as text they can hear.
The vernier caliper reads 30.9 mm
